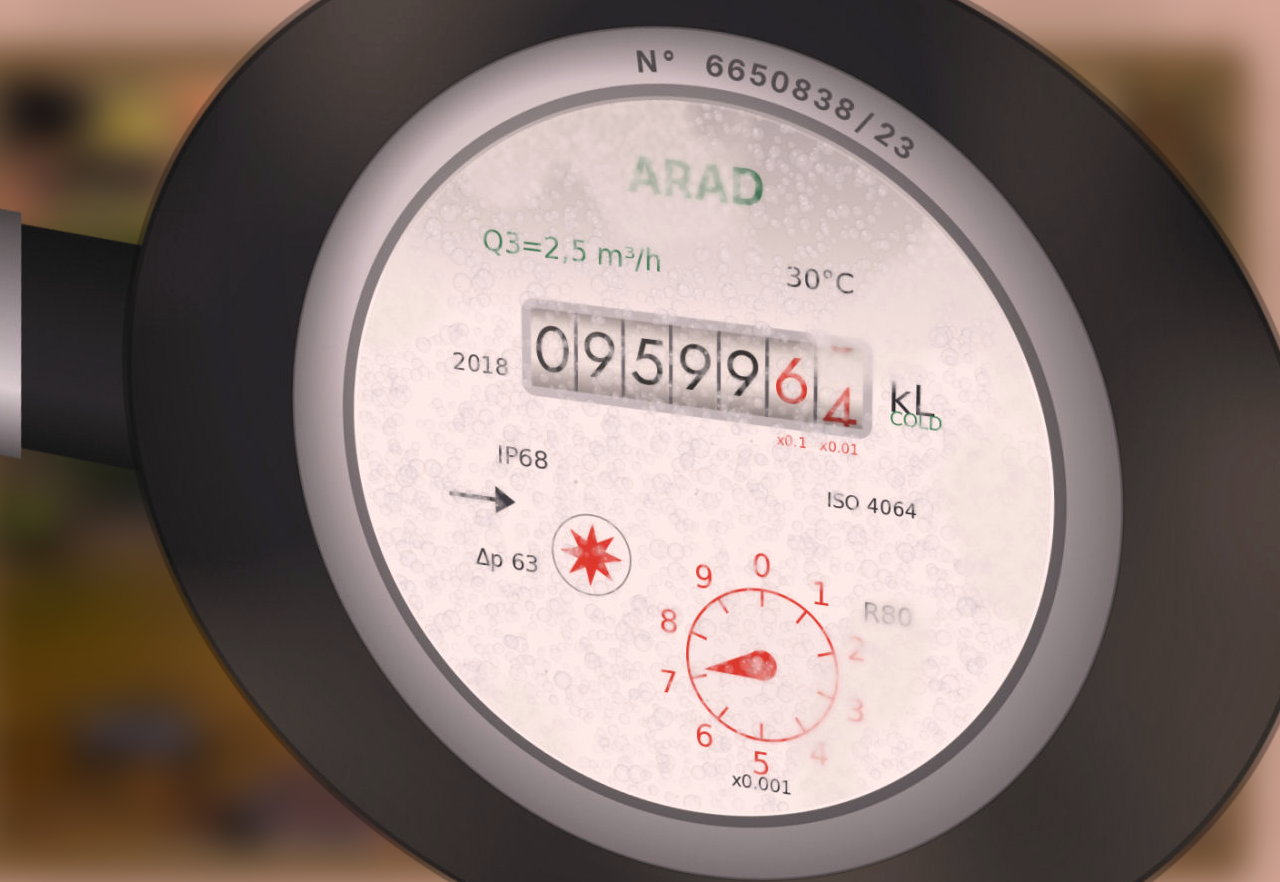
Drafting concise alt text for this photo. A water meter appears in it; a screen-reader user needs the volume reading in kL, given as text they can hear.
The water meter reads 9599.637 kL
